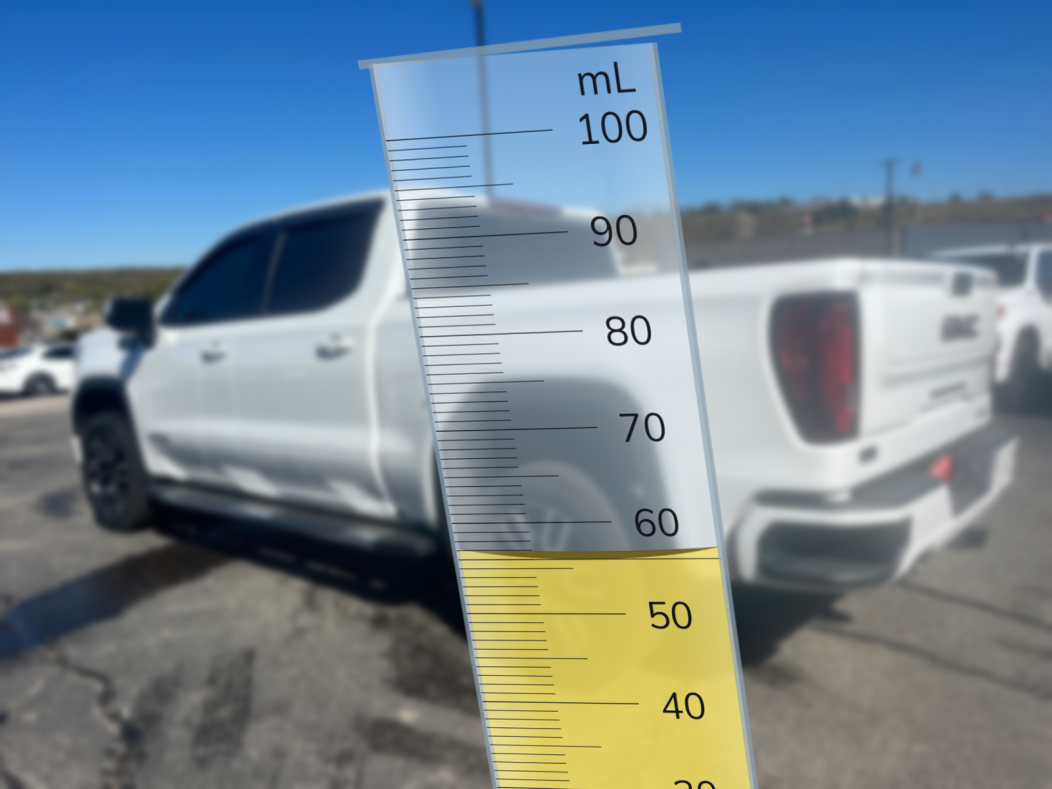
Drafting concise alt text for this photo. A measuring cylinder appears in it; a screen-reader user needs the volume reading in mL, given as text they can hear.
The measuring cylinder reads 56 mL
